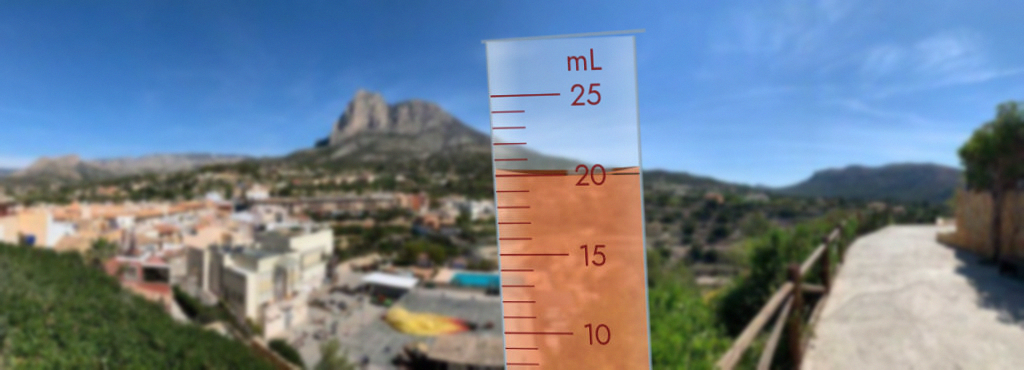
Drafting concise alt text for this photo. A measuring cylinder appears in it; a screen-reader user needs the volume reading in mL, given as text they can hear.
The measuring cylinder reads 20 mL
